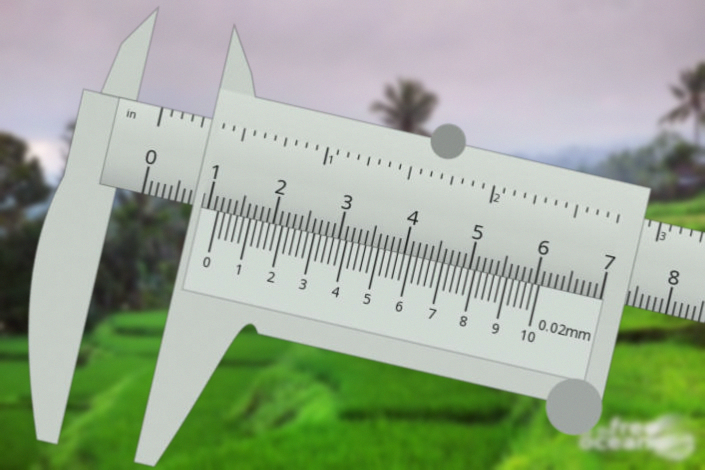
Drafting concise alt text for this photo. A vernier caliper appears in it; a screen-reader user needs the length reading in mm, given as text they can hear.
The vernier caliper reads 11.6 mm
